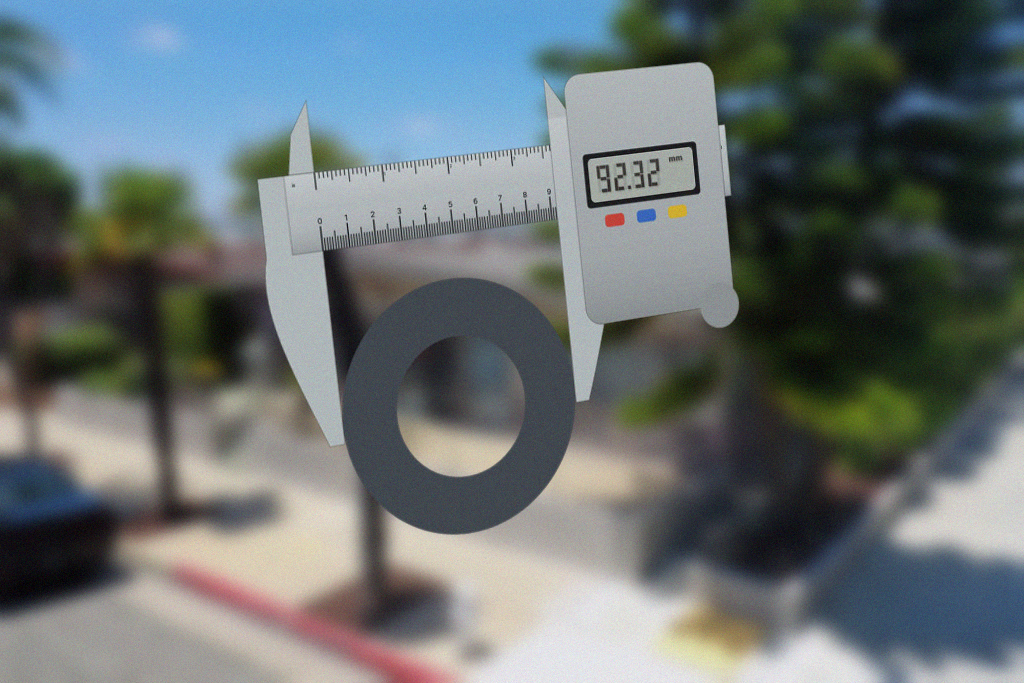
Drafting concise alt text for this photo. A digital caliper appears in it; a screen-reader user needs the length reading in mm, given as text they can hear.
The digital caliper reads 92.32 mm
